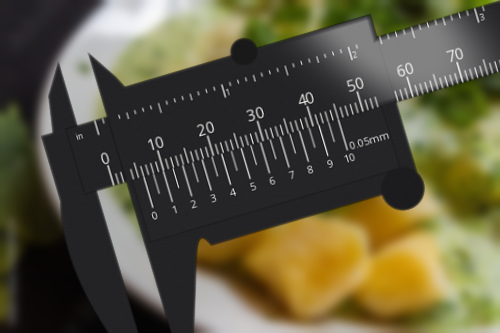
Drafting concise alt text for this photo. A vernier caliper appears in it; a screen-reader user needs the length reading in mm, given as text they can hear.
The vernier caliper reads 6.0 mm
